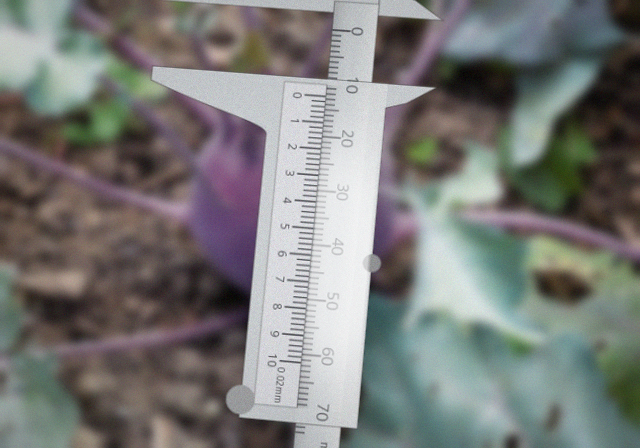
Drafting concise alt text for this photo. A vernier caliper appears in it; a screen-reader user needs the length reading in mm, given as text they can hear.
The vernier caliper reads 12.5 mm
